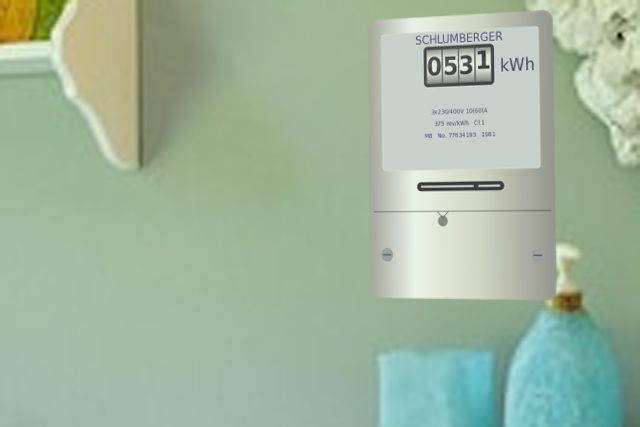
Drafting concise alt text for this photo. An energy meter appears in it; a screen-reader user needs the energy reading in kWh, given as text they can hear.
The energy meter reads 531 kWh
